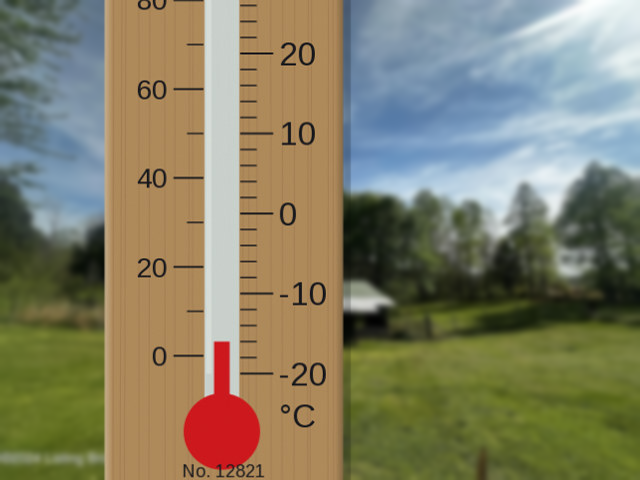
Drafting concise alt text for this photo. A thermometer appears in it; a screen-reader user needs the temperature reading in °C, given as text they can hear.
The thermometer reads -16 °C
